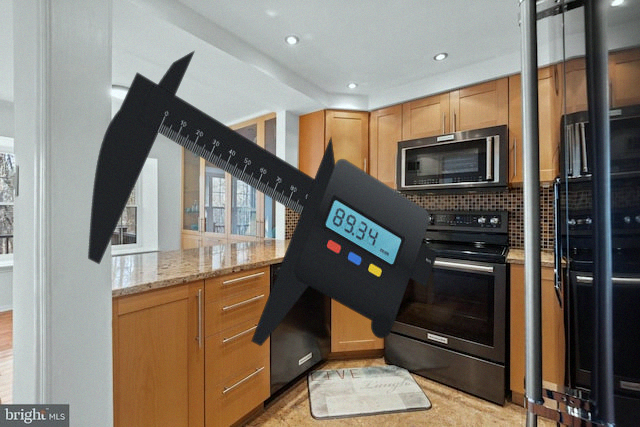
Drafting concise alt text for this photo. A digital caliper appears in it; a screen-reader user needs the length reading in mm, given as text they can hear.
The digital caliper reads 89.34 mm
